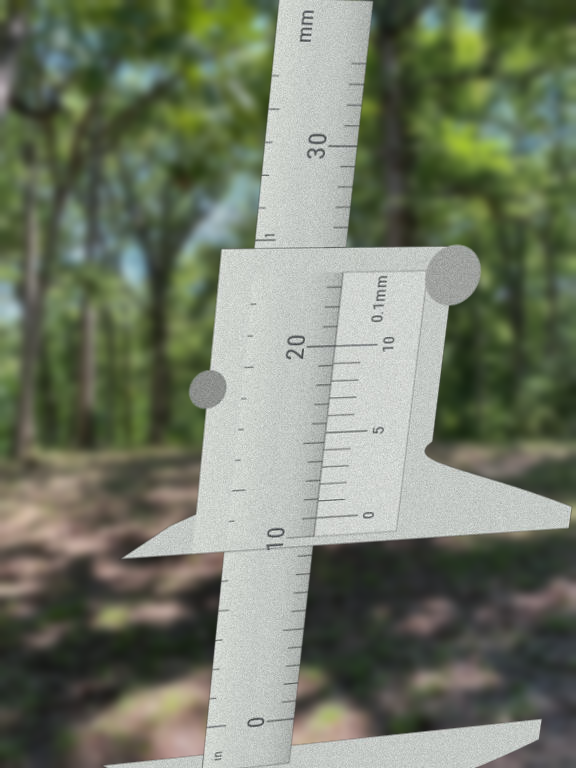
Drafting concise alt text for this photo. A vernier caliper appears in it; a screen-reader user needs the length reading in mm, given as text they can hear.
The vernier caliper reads 11.0 mm
